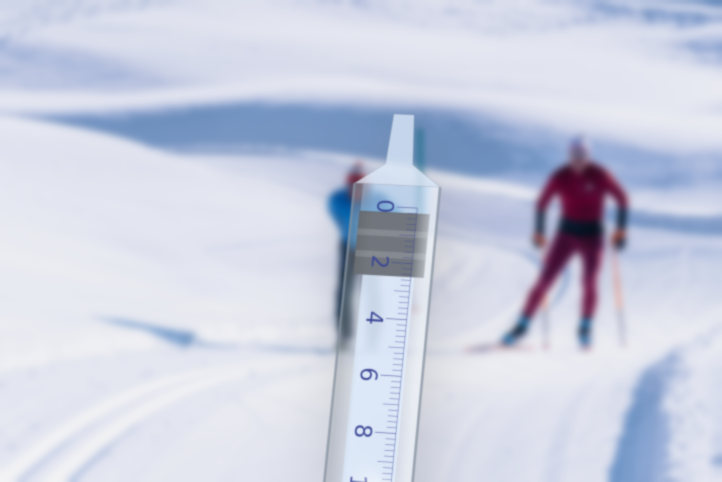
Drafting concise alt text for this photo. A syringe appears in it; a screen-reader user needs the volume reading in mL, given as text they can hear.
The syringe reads 0.2 mL
